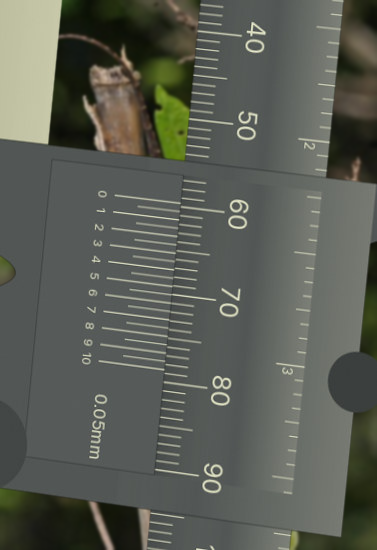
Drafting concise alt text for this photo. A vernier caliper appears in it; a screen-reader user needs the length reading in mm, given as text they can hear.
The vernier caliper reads 59.6 mm
